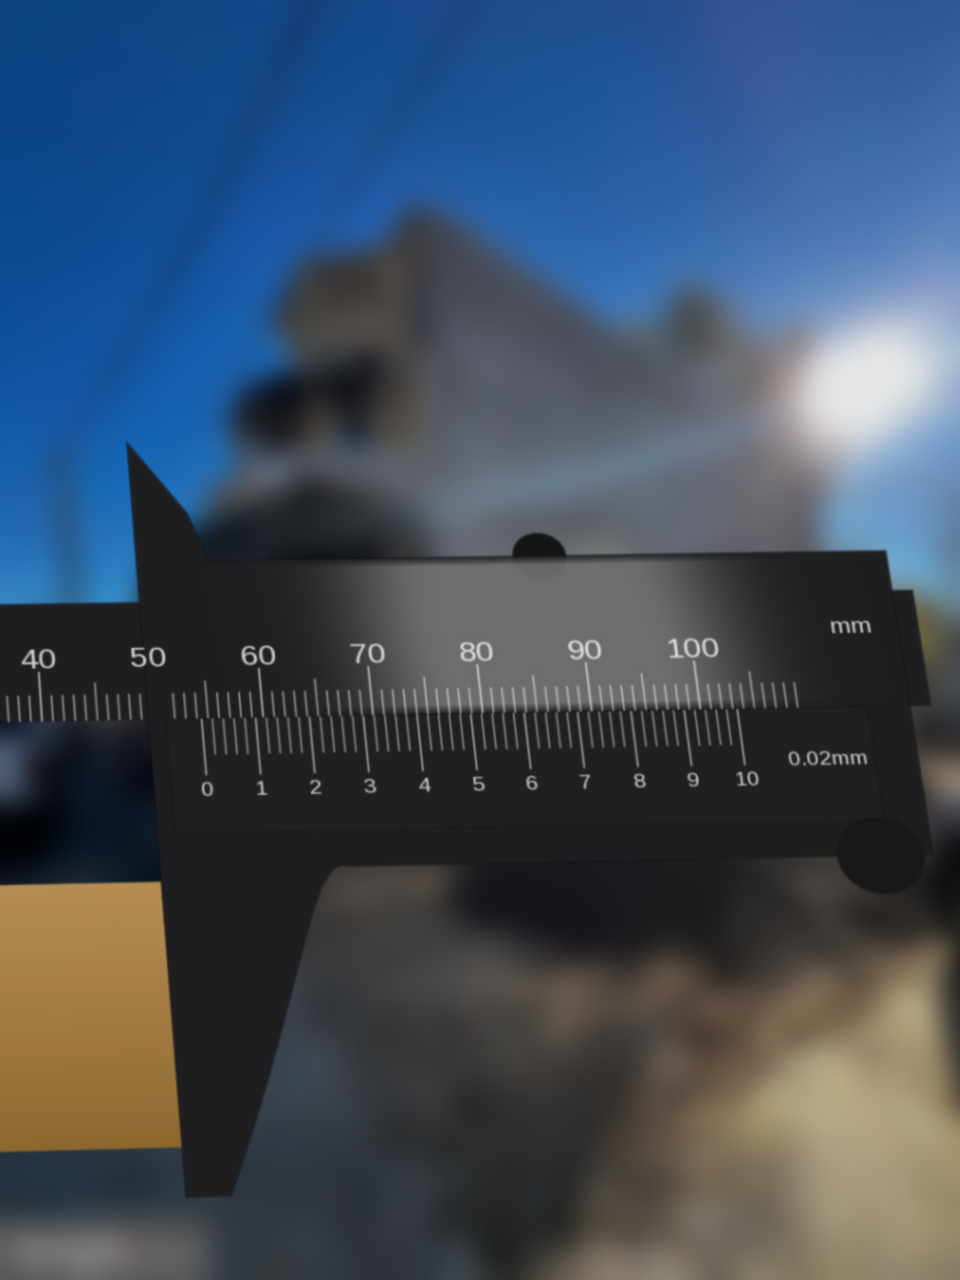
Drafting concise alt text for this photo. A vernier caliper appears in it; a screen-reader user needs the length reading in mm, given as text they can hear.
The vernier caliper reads 54.4 mm
